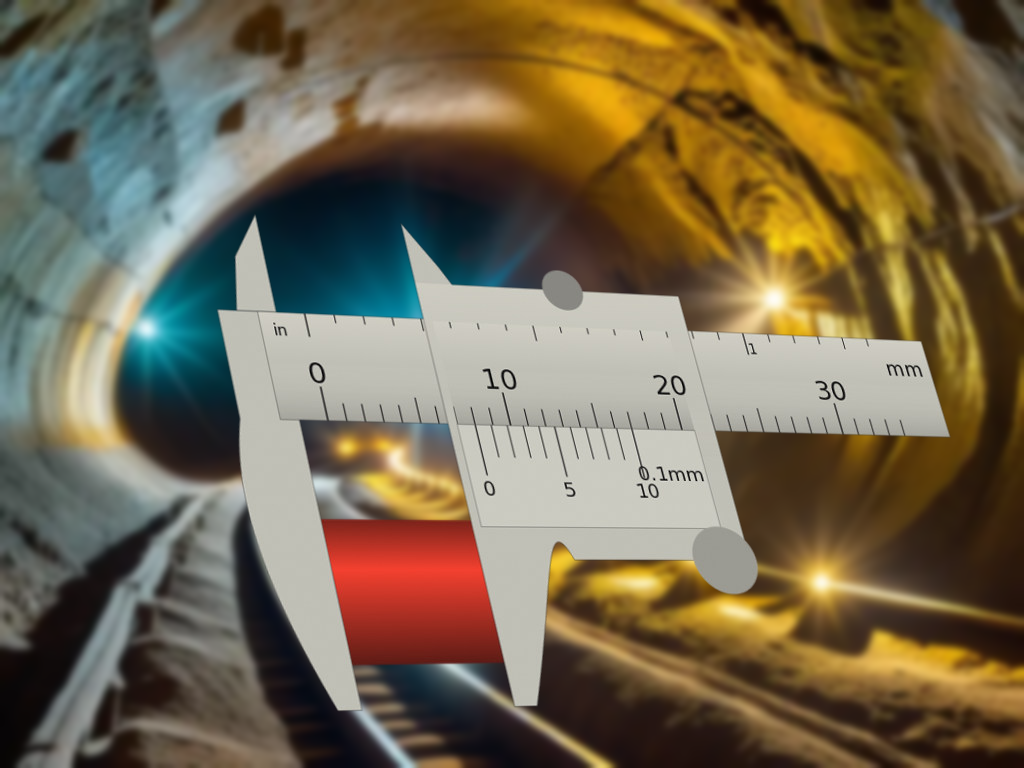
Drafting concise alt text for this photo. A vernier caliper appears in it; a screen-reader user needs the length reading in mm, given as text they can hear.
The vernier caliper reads 8.0 mm
